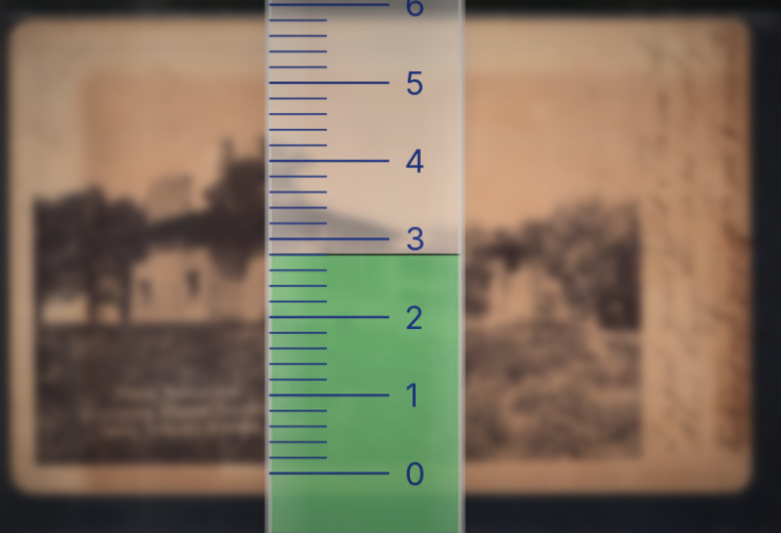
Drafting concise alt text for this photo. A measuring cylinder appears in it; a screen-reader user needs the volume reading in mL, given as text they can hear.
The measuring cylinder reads 2.8 mL
